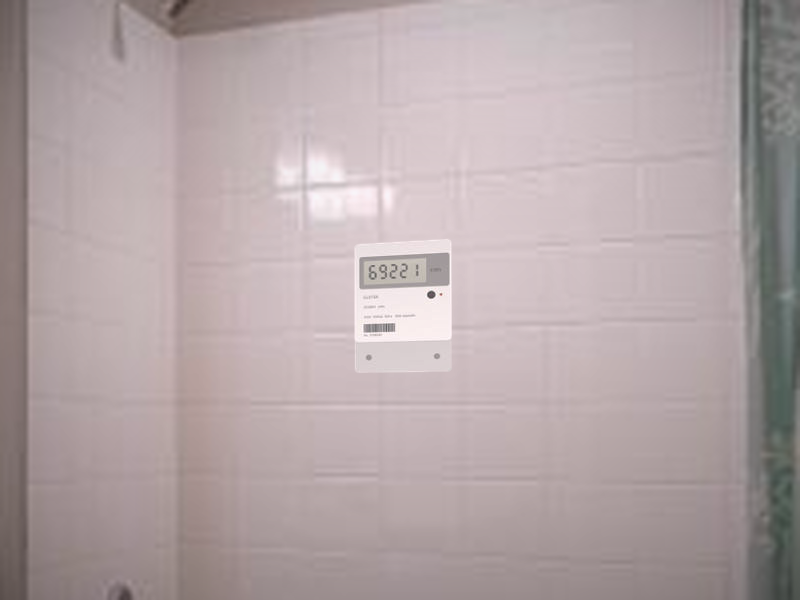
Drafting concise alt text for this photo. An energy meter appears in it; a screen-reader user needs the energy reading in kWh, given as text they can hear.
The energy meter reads 69221 kWh
